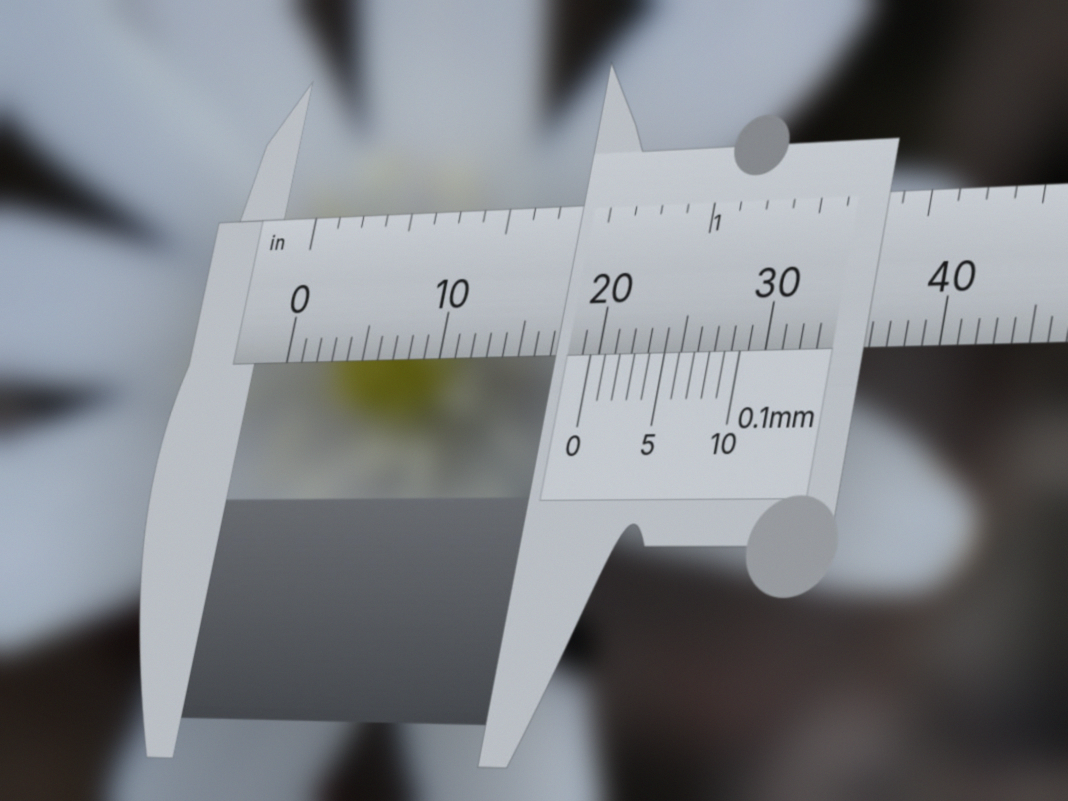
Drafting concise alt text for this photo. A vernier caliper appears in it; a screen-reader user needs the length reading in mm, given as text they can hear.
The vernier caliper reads 19.5 mm
